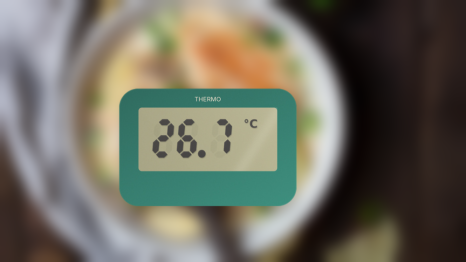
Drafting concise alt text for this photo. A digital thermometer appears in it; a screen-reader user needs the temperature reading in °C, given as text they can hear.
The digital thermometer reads 26.7 °C
